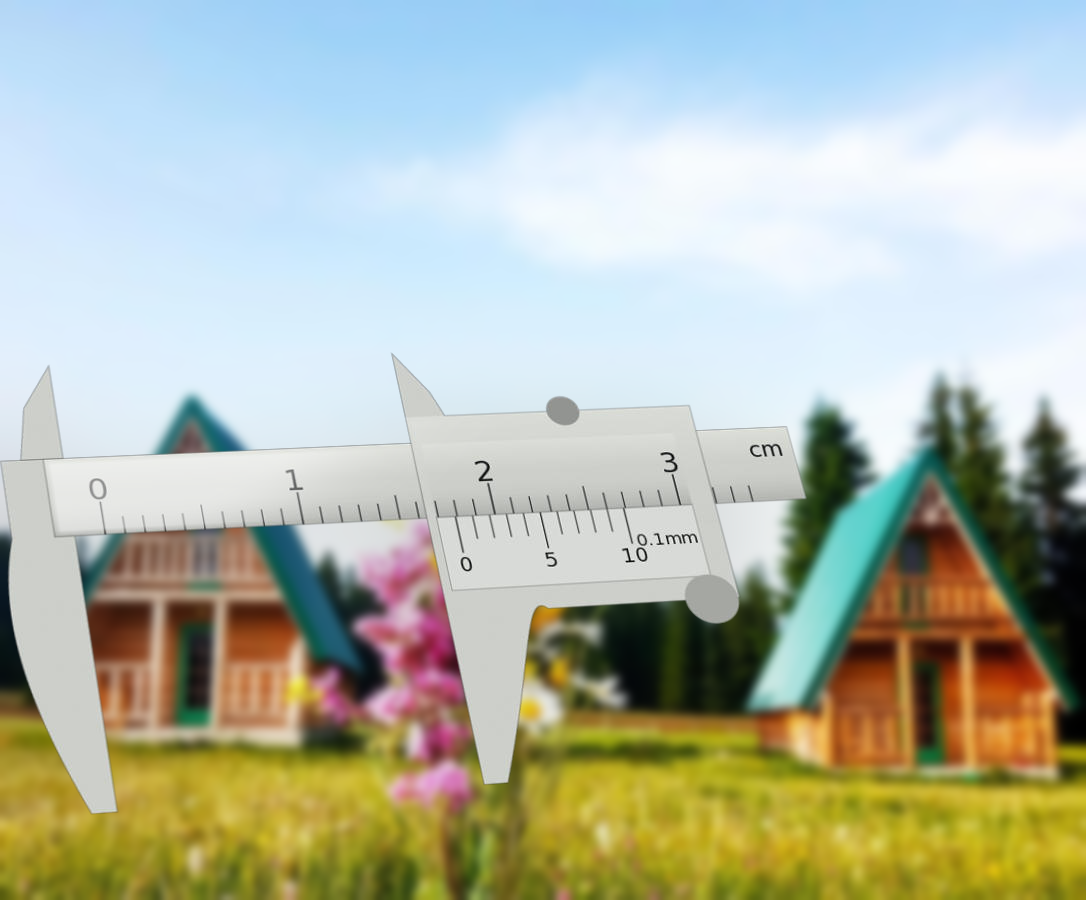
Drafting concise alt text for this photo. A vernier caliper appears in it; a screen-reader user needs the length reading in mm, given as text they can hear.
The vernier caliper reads 17.9 mm
